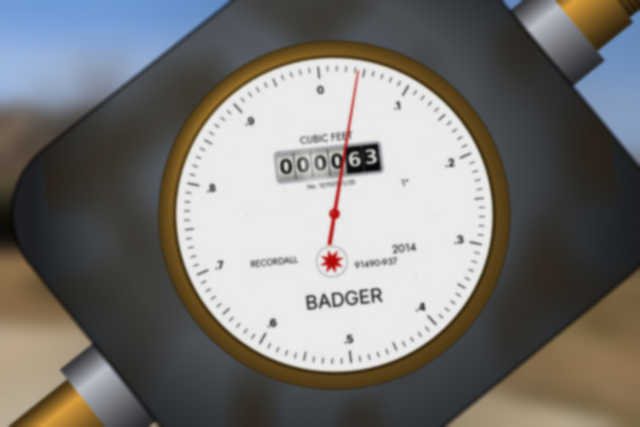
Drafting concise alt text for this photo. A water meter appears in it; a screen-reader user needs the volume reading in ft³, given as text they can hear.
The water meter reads 63.04 ft³
